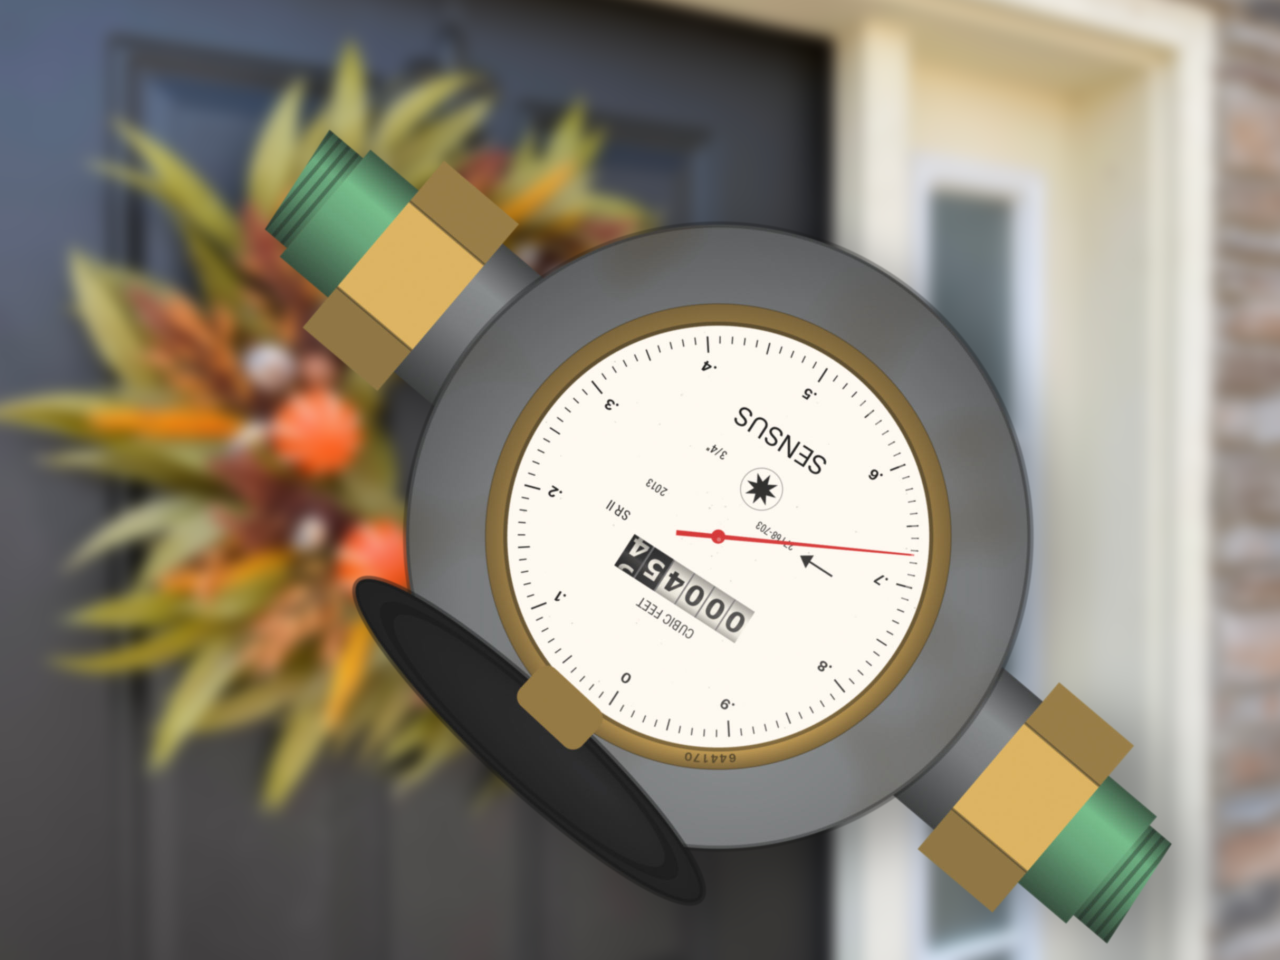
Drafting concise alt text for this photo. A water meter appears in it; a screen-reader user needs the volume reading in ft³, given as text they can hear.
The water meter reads 453.67 ft³
